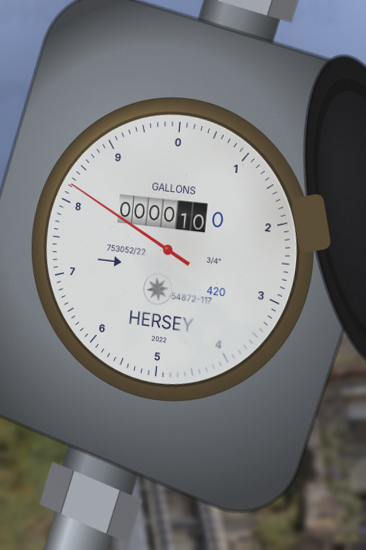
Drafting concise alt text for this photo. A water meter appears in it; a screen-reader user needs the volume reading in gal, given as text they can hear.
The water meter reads 98.2 gal
